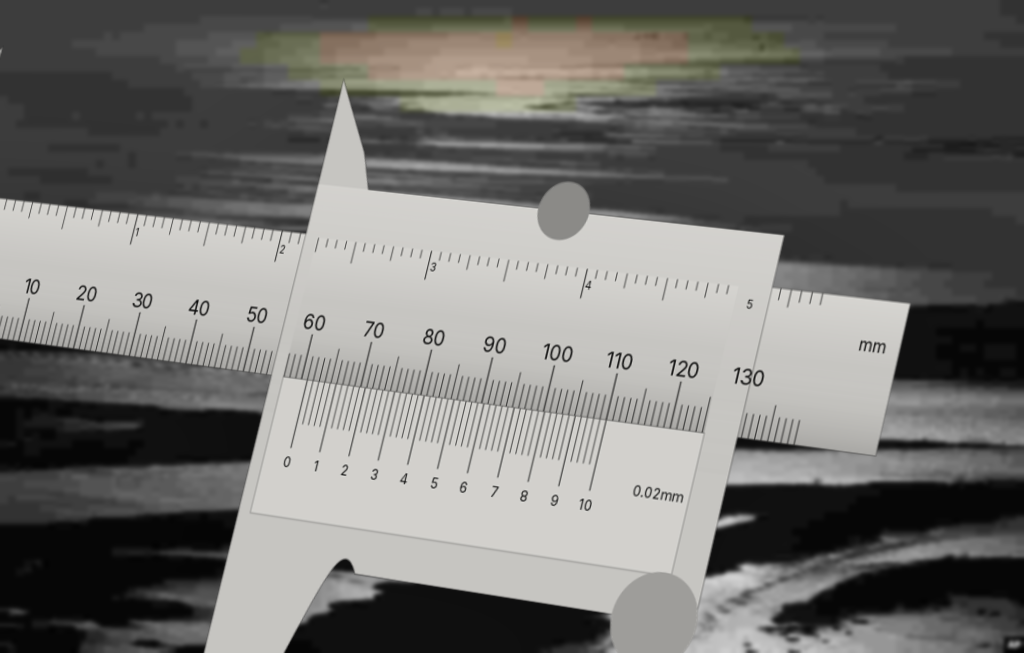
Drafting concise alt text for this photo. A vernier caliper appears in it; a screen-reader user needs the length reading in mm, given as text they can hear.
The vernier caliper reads 61.0 mm
